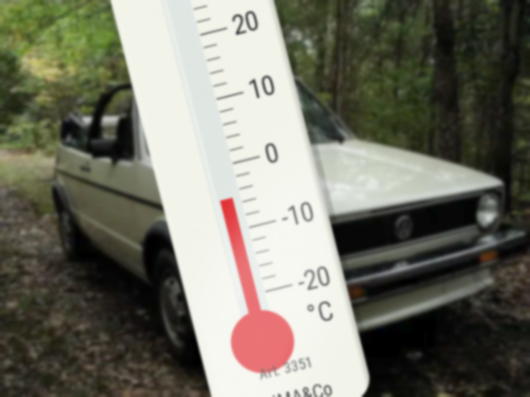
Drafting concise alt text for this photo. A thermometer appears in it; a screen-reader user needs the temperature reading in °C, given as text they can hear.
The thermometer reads -5 °C
